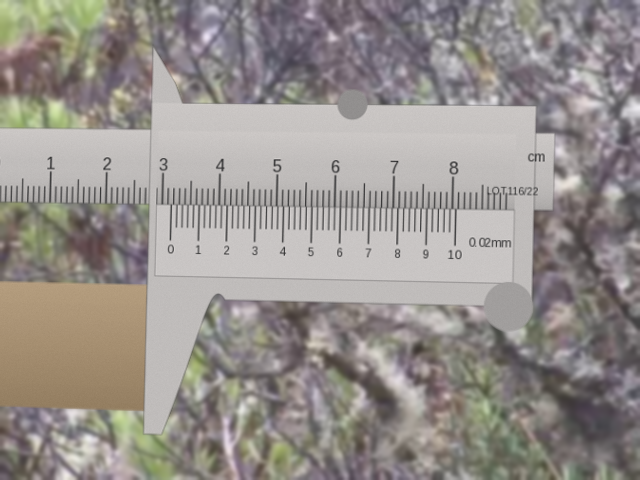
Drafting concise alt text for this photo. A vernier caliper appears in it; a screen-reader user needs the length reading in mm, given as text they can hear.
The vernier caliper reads 31.6 mm
